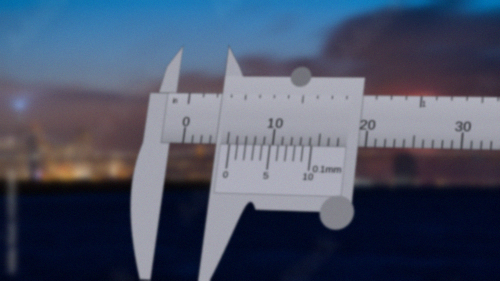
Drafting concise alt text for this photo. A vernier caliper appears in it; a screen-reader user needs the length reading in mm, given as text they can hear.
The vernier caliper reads 5.2 mm
